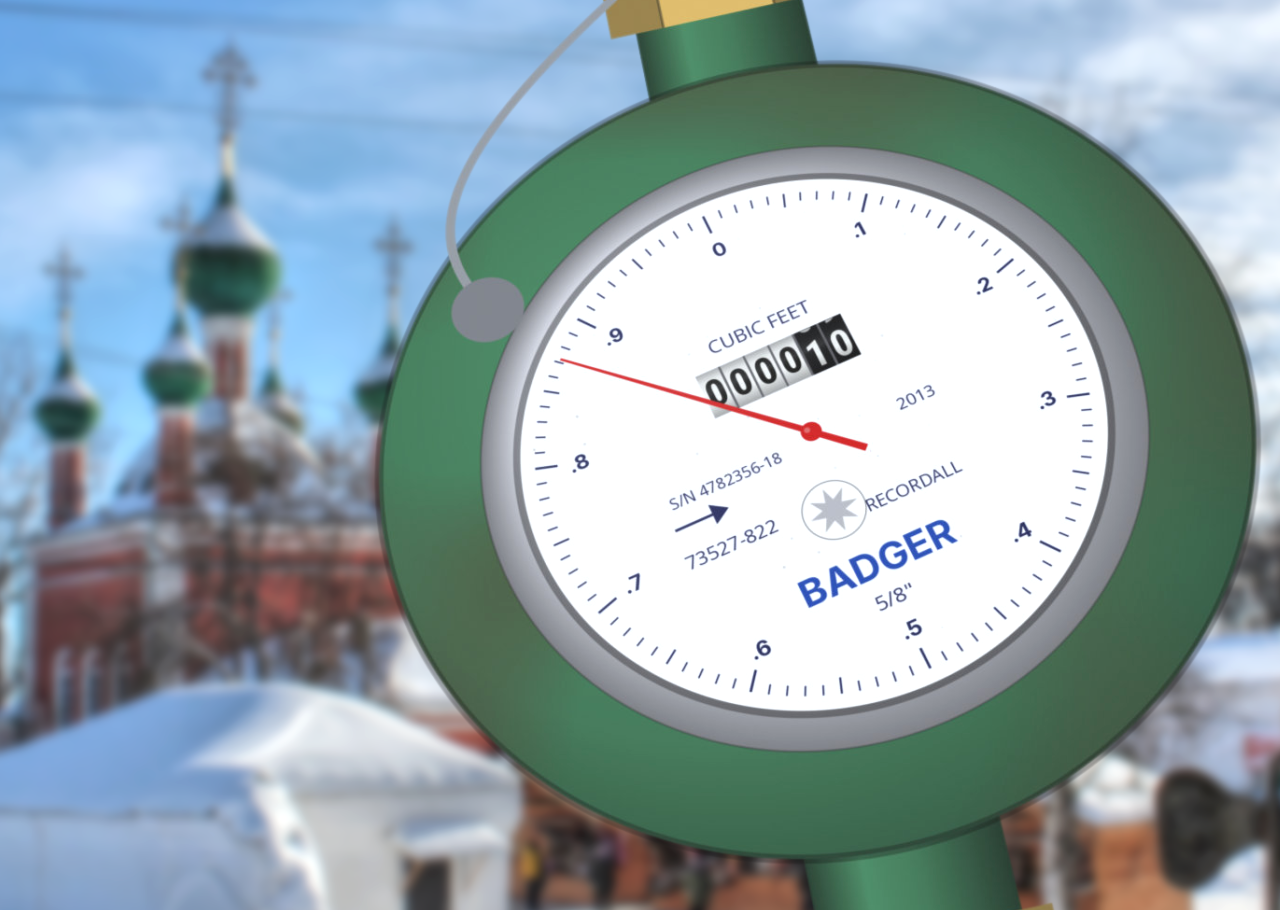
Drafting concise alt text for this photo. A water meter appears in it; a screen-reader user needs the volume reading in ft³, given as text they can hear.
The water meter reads 9.87 ft³
